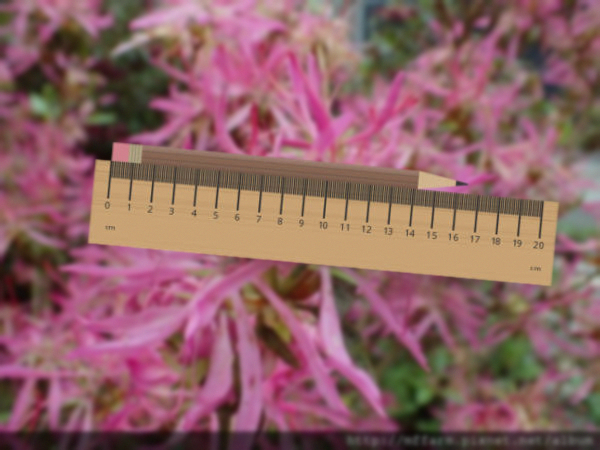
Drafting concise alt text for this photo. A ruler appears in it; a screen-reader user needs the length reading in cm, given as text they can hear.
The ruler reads 16.5 cm
